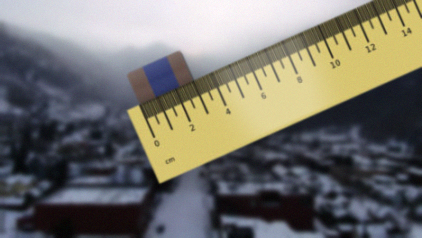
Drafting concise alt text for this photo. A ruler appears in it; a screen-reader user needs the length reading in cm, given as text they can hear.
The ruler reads 3 cm
